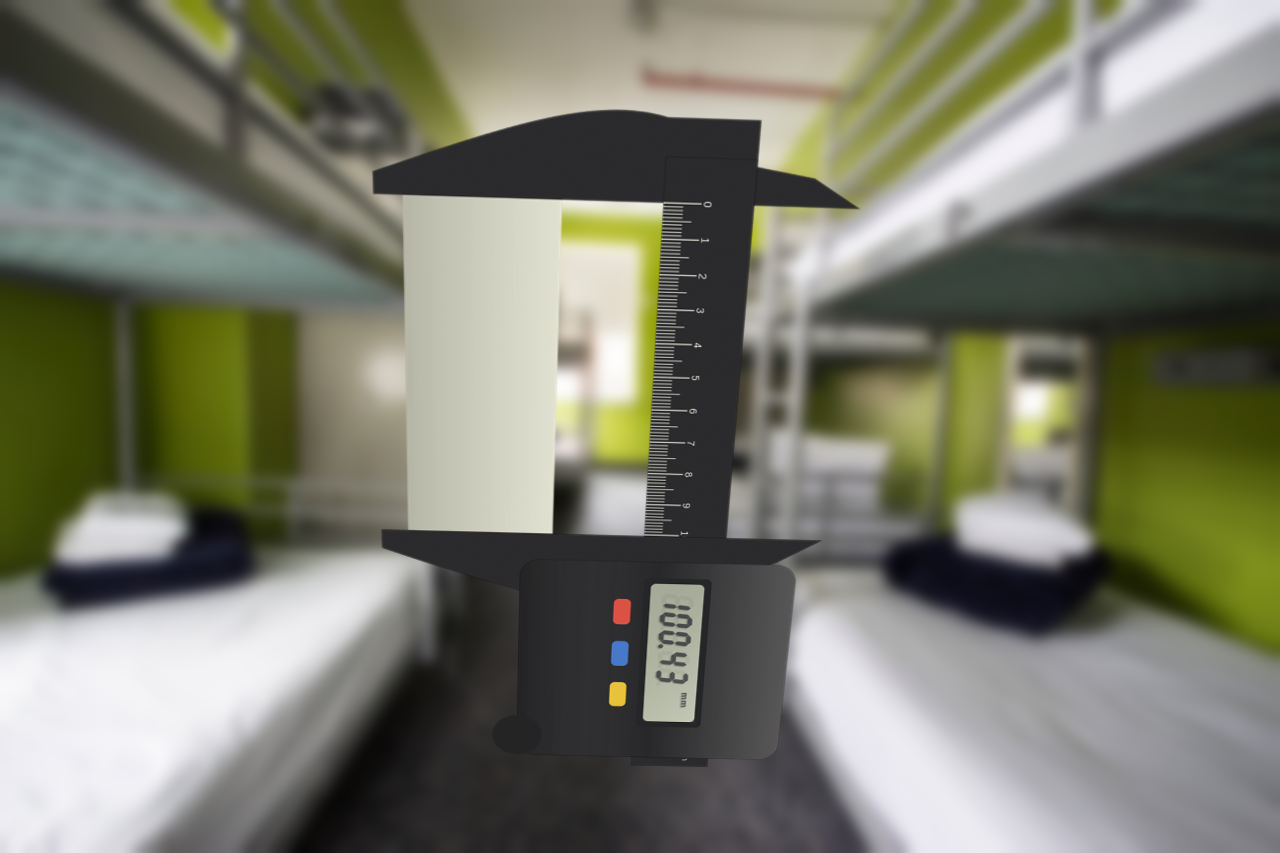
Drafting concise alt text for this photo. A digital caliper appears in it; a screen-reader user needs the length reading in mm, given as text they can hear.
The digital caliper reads 100.43 mm
